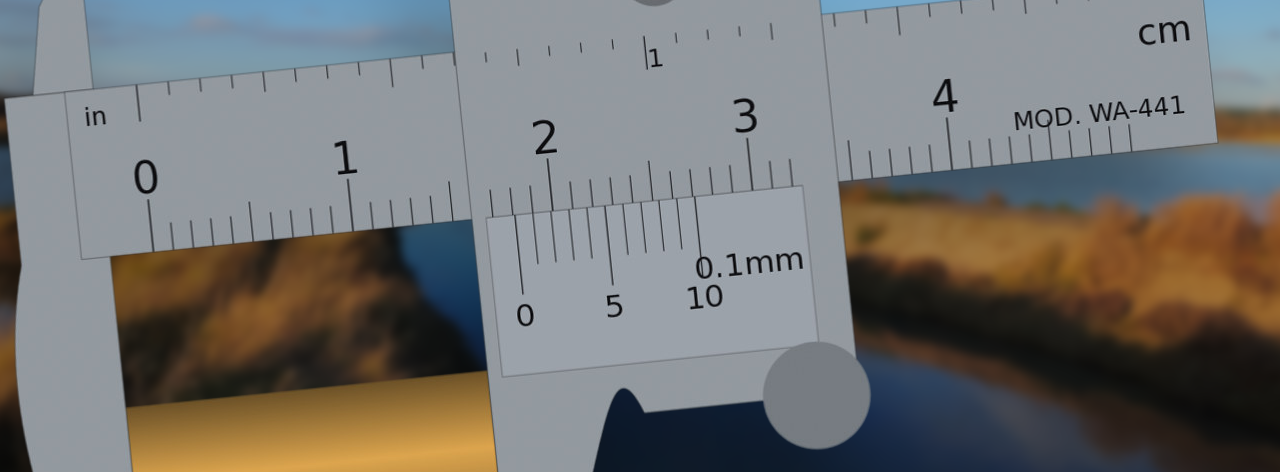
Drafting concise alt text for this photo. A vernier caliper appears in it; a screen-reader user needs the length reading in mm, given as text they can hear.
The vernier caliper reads 18.1 mm
